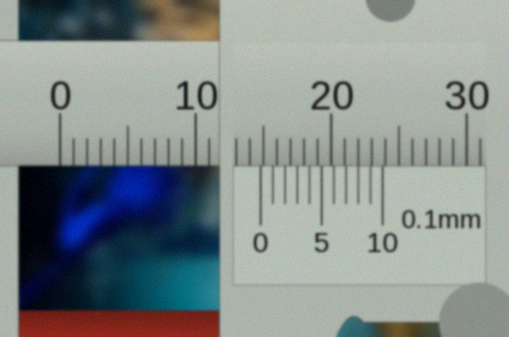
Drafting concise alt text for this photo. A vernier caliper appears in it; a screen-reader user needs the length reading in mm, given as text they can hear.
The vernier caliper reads 14.8 mm
